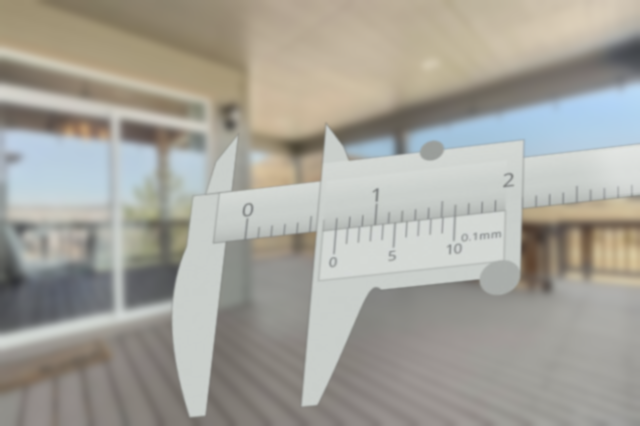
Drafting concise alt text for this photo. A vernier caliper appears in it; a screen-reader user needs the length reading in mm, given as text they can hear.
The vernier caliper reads 7.0 mm
